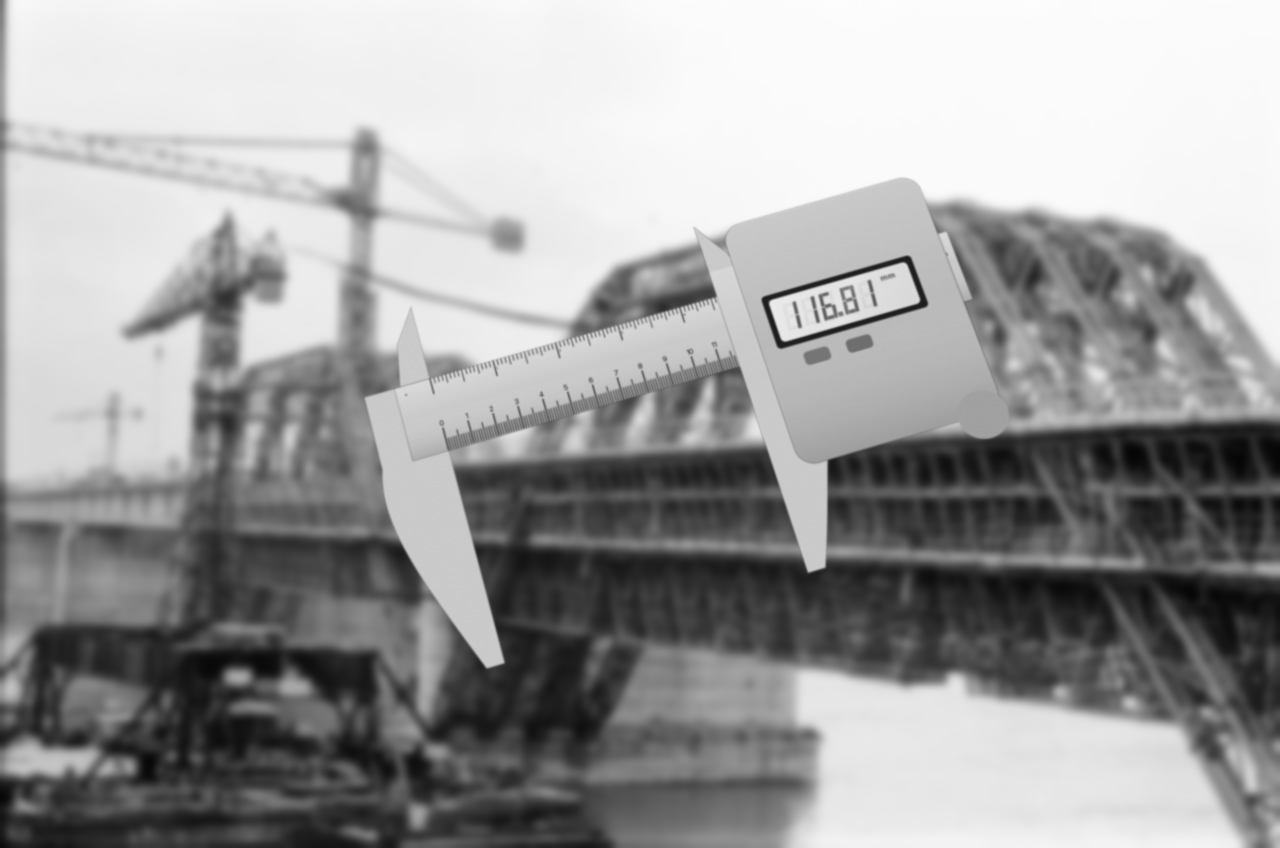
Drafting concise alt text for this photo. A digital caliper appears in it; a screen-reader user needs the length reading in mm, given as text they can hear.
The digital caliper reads 116.81 mm
